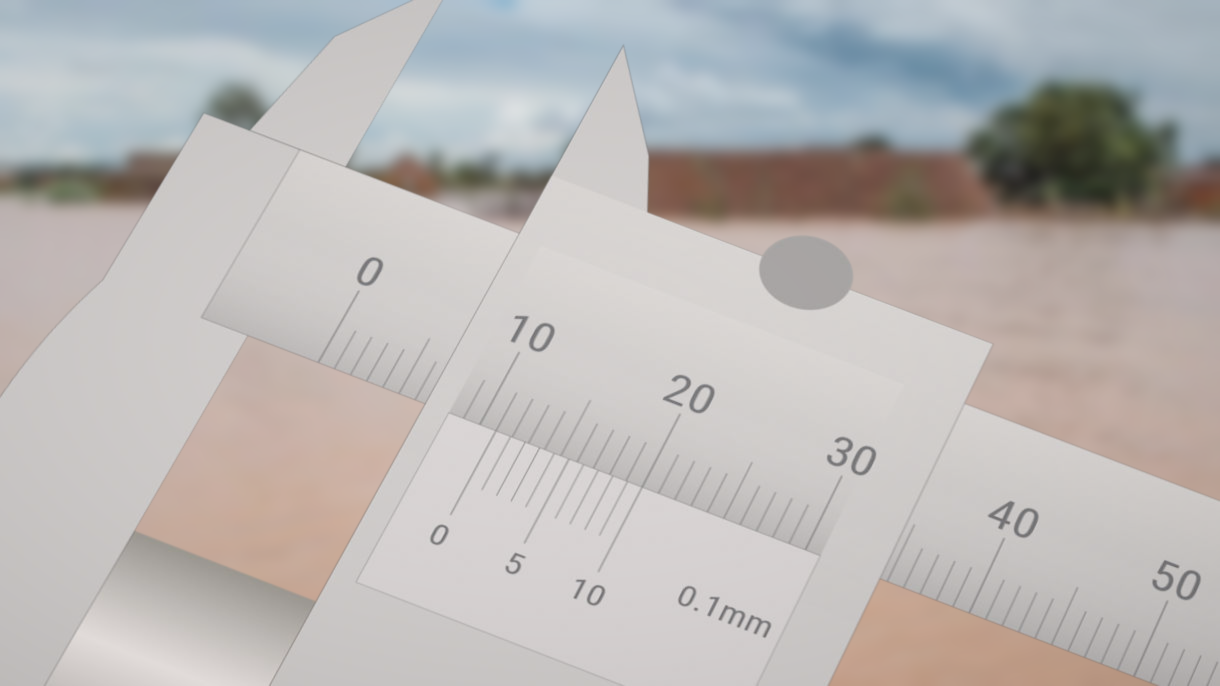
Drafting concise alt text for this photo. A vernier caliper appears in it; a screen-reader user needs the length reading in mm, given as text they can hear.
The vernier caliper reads 11.0 mm
